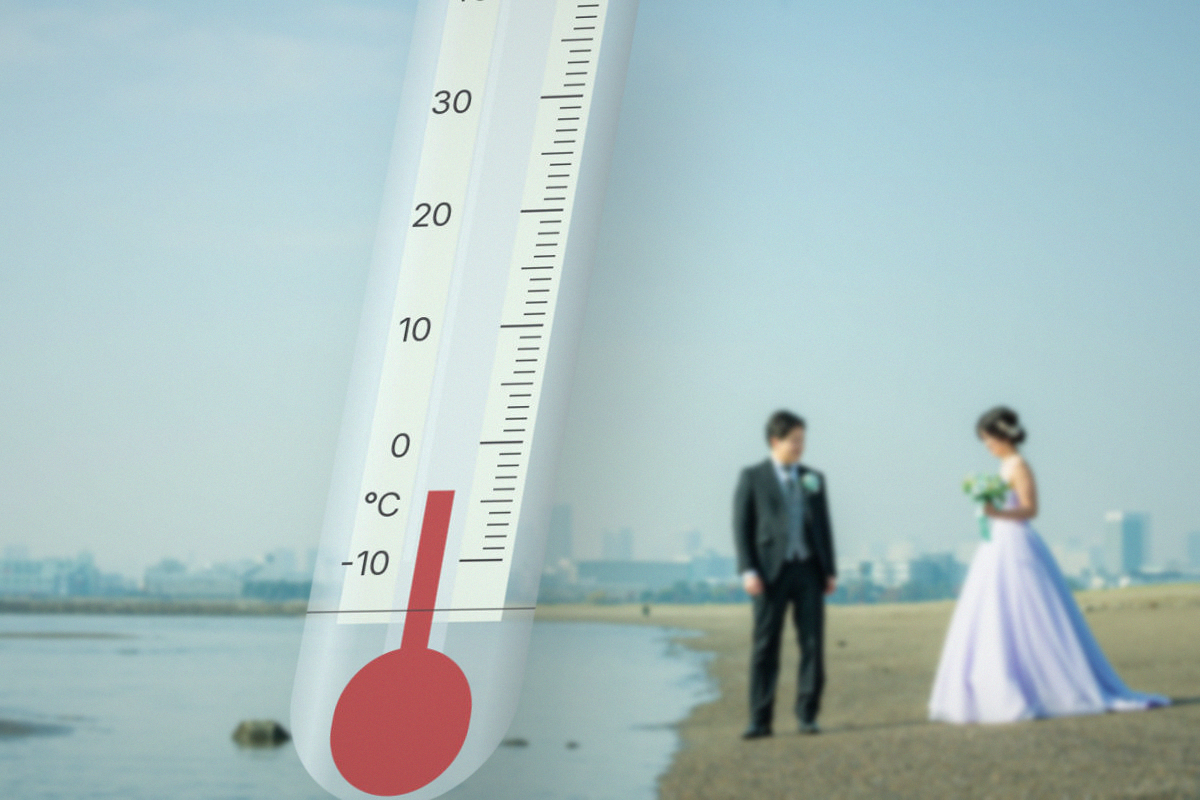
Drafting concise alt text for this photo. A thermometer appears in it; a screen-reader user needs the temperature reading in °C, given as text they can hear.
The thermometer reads -4 °C
